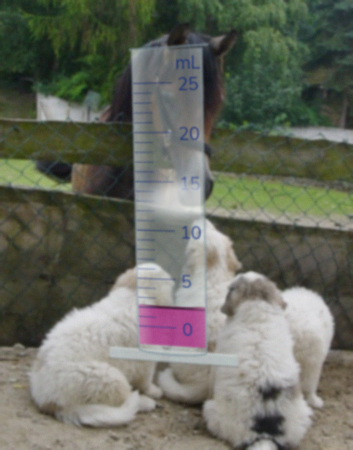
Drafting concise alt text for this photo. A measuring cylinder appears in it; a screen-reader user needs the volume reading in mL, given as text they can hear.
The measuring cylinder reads 2 mL
